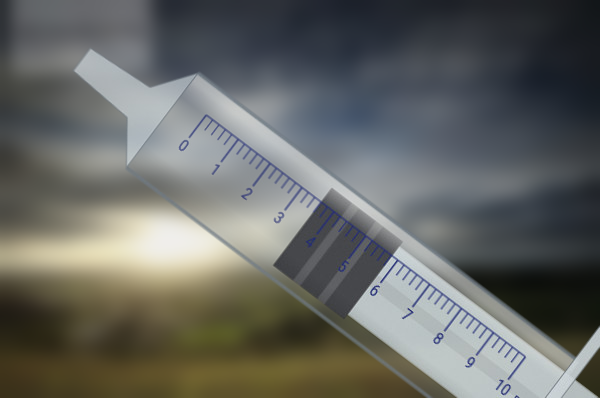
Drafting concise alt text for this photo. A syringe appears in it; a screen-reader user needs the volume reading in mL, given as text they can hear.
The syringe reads 3.6 mL
